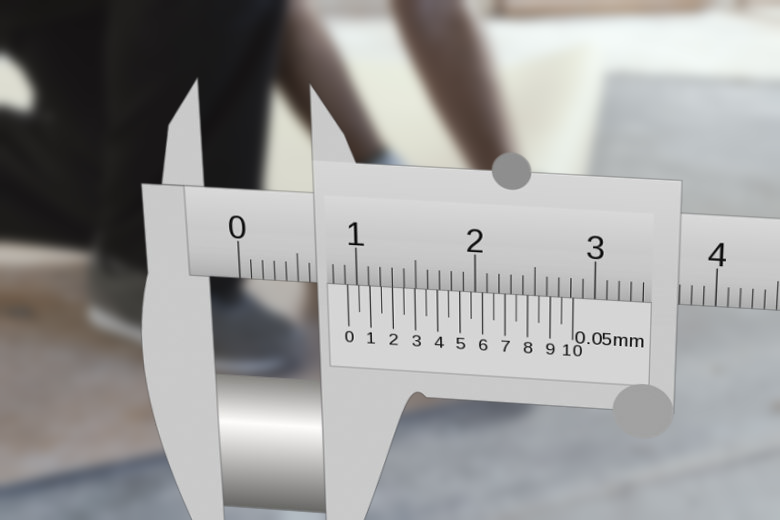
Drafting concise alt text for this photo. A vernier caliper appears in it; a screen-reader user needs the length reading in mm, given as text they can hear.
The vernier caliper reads 9.2 mm
